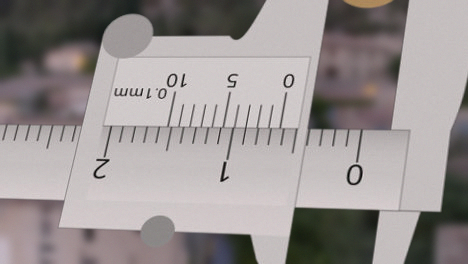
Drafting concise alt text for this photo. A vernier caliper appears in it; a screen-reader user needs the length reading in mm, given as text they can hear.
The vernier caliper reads 6.3 mm
